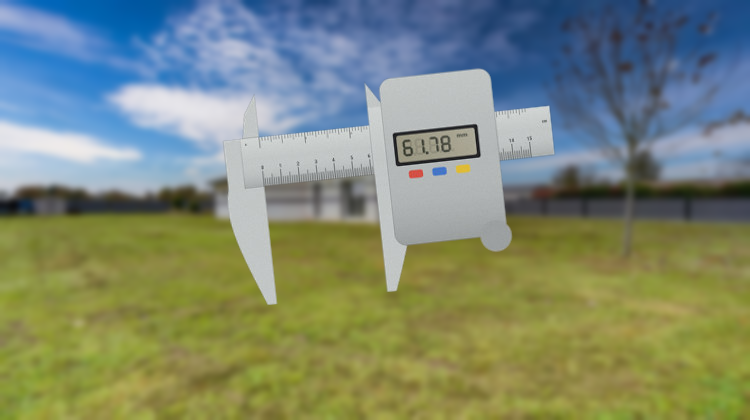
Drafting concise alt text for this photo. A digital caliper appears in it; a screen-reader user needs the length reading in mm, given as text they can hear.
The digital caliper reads 61.78 mm
